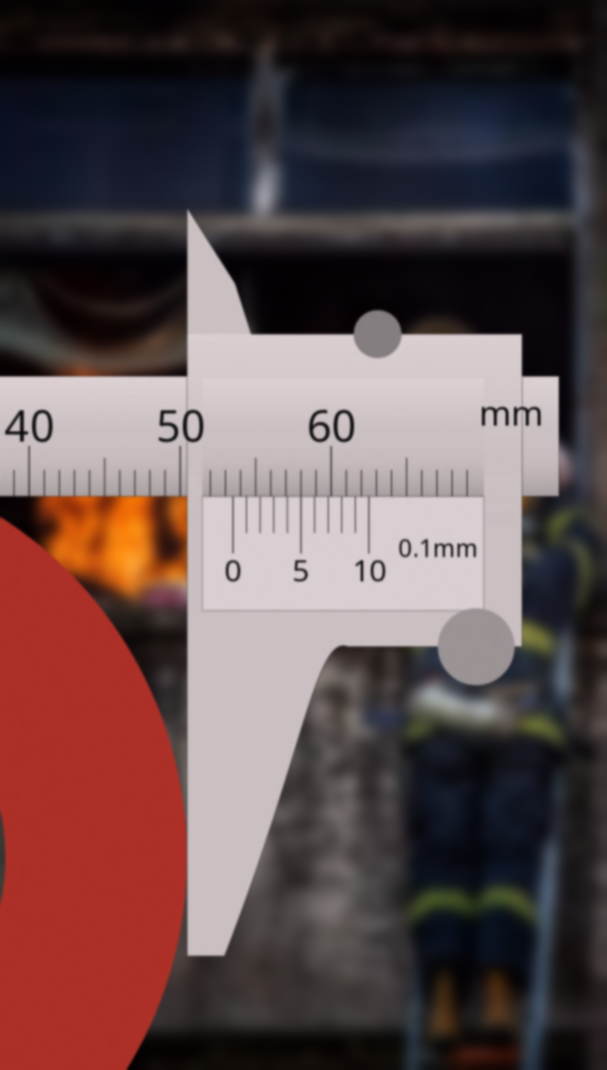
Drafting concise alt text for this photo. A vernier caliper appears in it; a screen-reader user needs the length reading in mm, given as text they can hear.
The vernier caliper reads 53.5 mm
